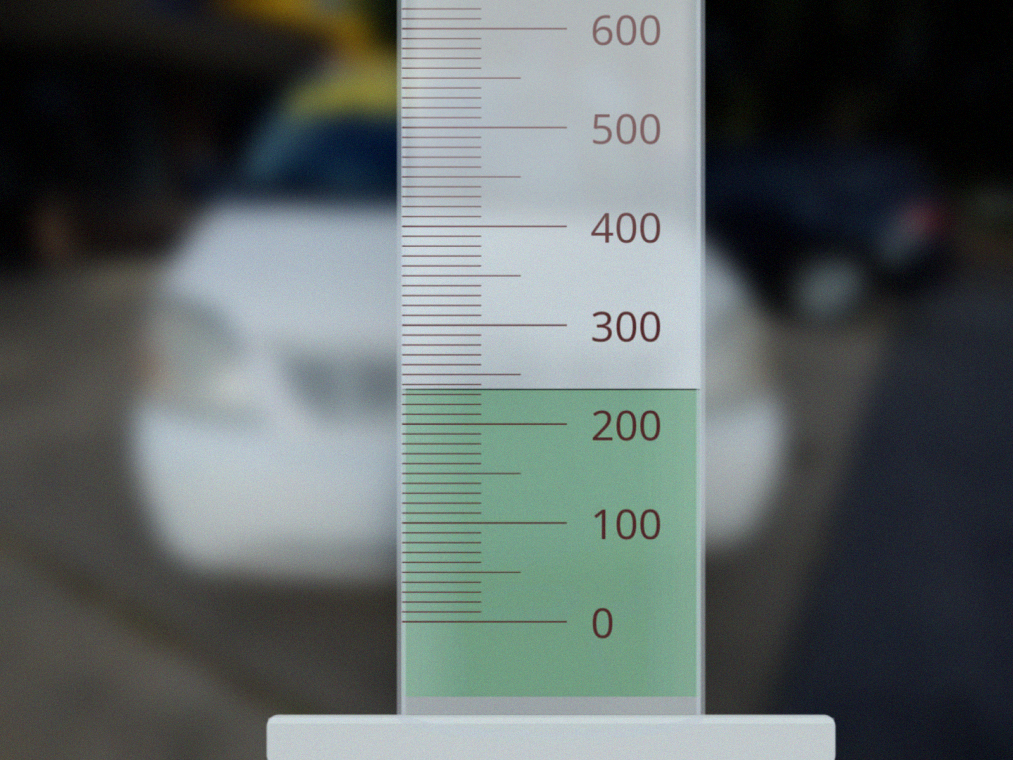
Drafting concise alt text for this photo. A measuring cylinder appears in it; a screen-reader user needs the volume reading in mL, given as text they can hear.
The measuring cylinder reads 235 mL
